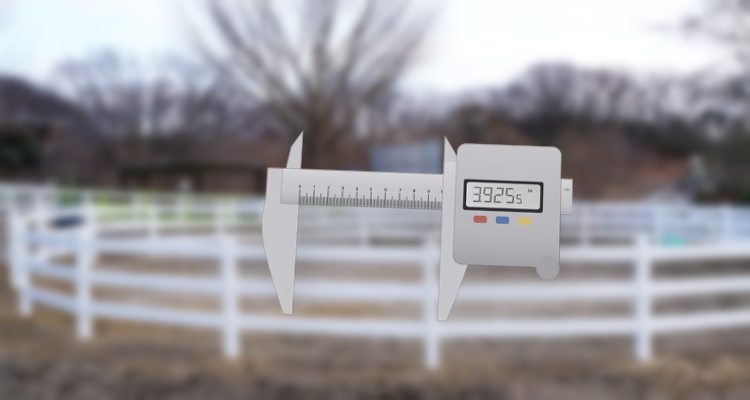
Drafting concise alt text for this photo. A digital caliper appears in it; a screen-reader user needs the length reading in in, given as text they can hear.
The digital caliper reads 3.9255 in
